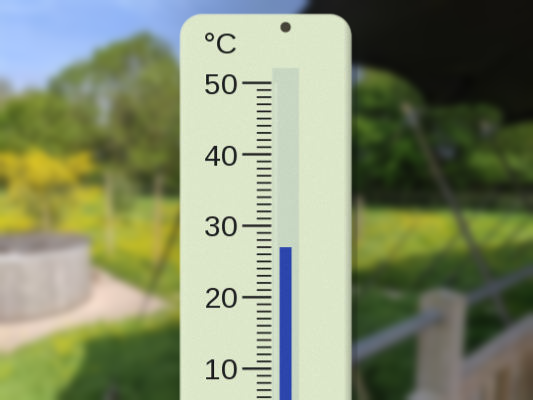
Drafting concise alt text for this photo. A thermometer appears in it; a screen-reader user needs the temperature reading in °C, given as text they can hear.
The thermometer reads 27 °C
